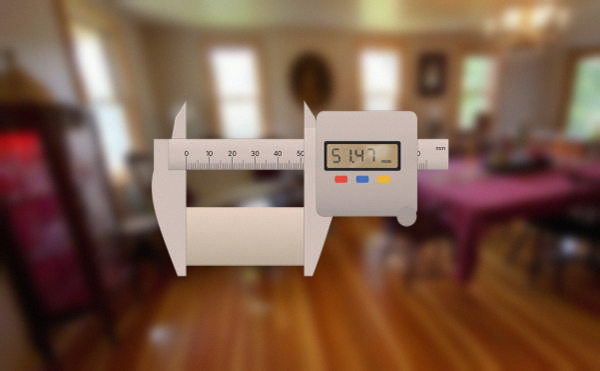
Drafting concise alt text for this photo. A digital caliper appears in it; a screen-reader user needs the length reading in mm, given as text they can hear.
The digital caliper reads 51.47 mm
